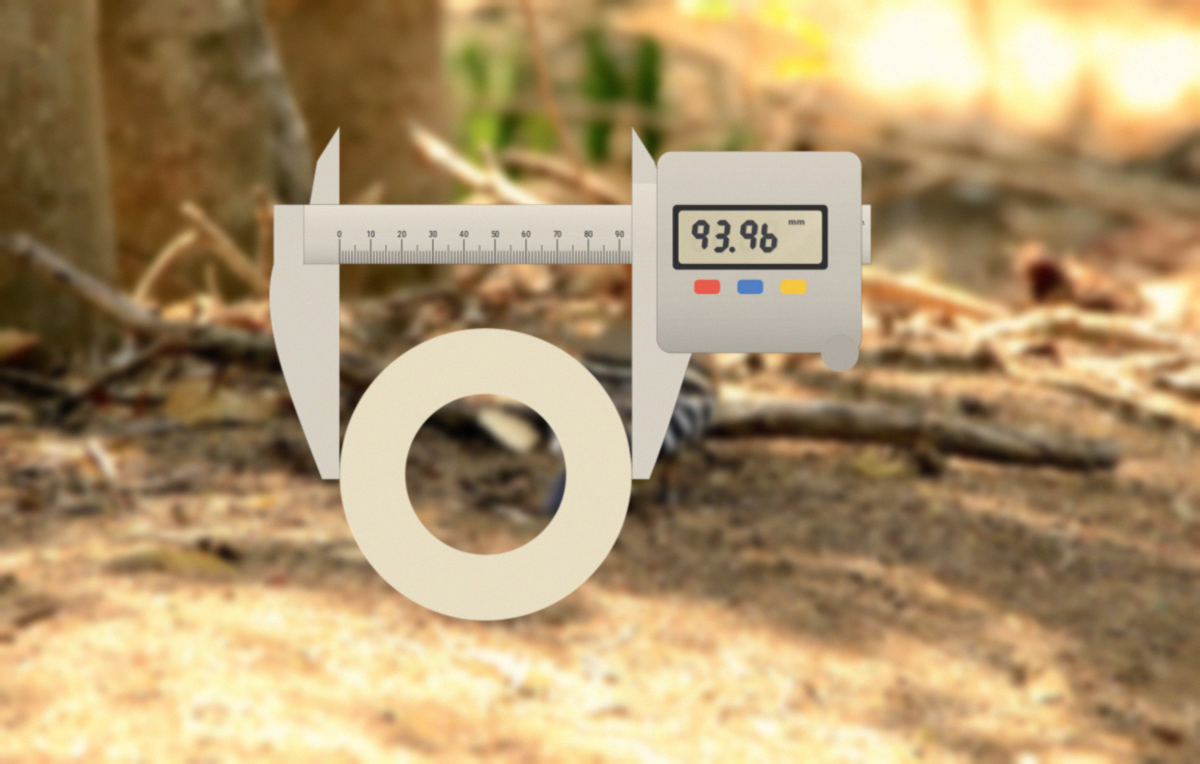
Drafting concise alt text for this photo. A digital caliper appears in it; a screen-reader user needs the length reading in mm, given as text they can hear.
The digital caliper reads 93.96 mm
